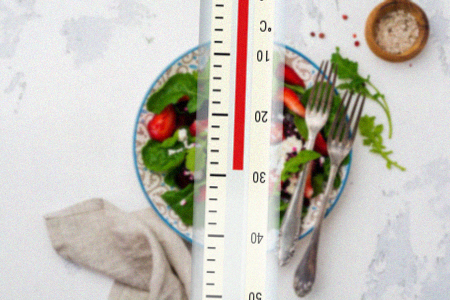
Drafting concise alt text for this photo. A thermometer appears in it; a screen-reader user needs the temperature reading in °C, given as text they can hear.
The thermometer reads 29 °C
